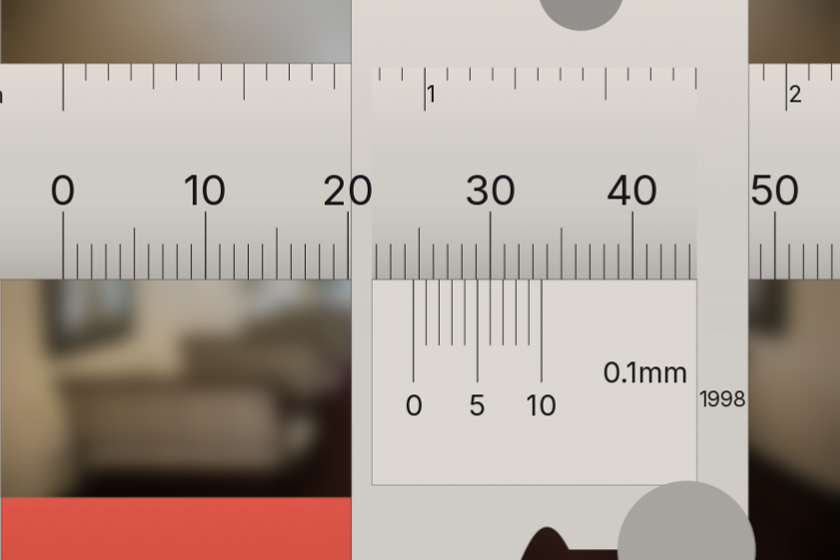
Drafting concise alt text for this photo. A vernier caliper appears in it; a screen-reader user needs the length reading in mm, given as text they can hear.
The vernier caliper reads 24.6 mm
